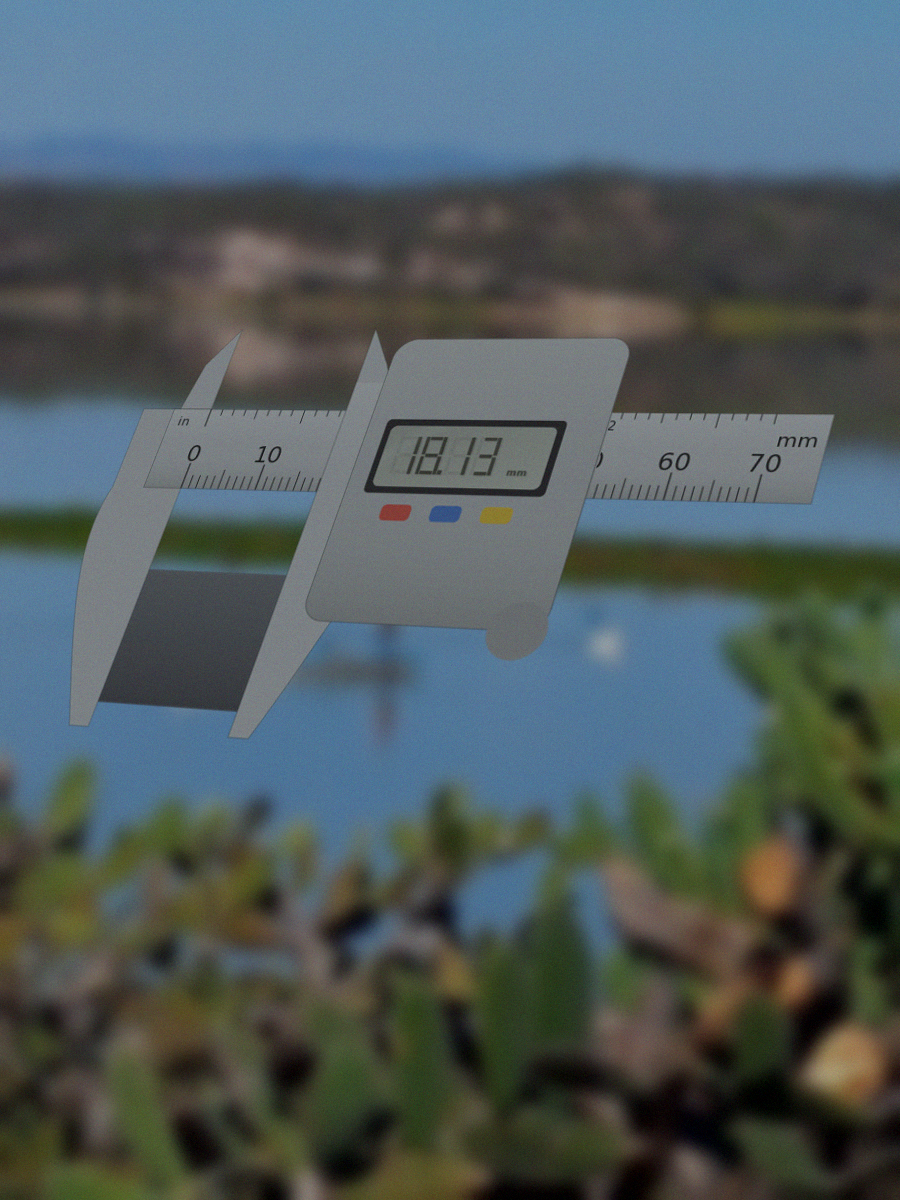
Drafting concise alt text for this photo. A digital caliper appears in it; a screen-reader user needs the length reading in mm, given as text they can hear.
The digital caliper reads 18.13 mm
